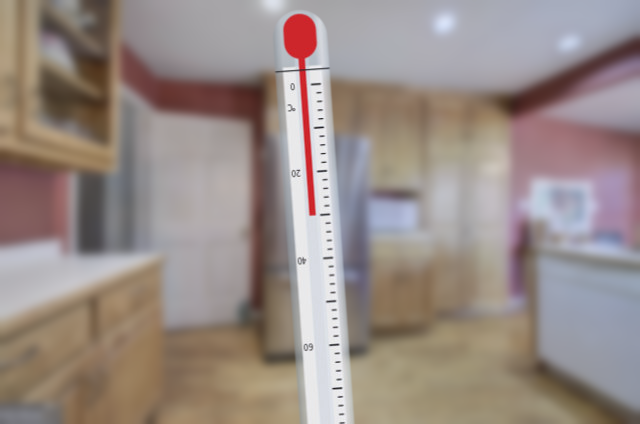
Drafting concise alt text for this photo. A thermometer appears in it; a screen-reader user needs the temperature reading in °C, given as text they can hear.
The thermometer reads 30 °C
